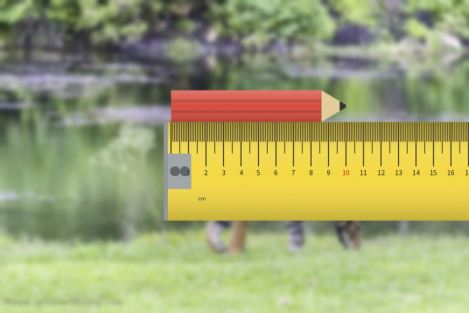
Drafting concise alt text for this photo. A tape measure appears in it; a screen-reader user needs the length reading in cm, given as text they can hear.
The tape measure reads 10 cm
